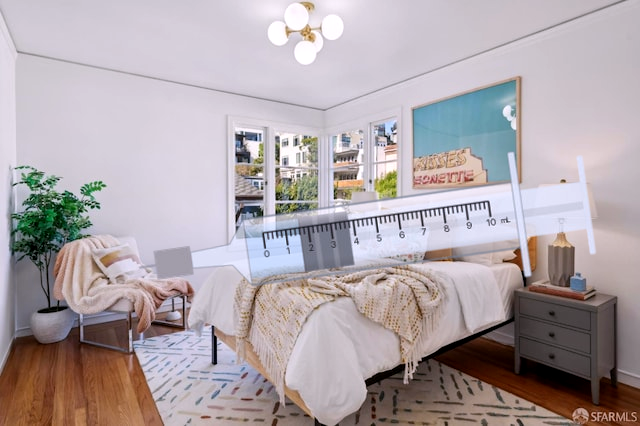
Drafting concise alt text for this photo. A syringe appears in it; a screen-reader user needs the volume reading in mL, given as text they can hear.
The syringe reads 1.6 mL
